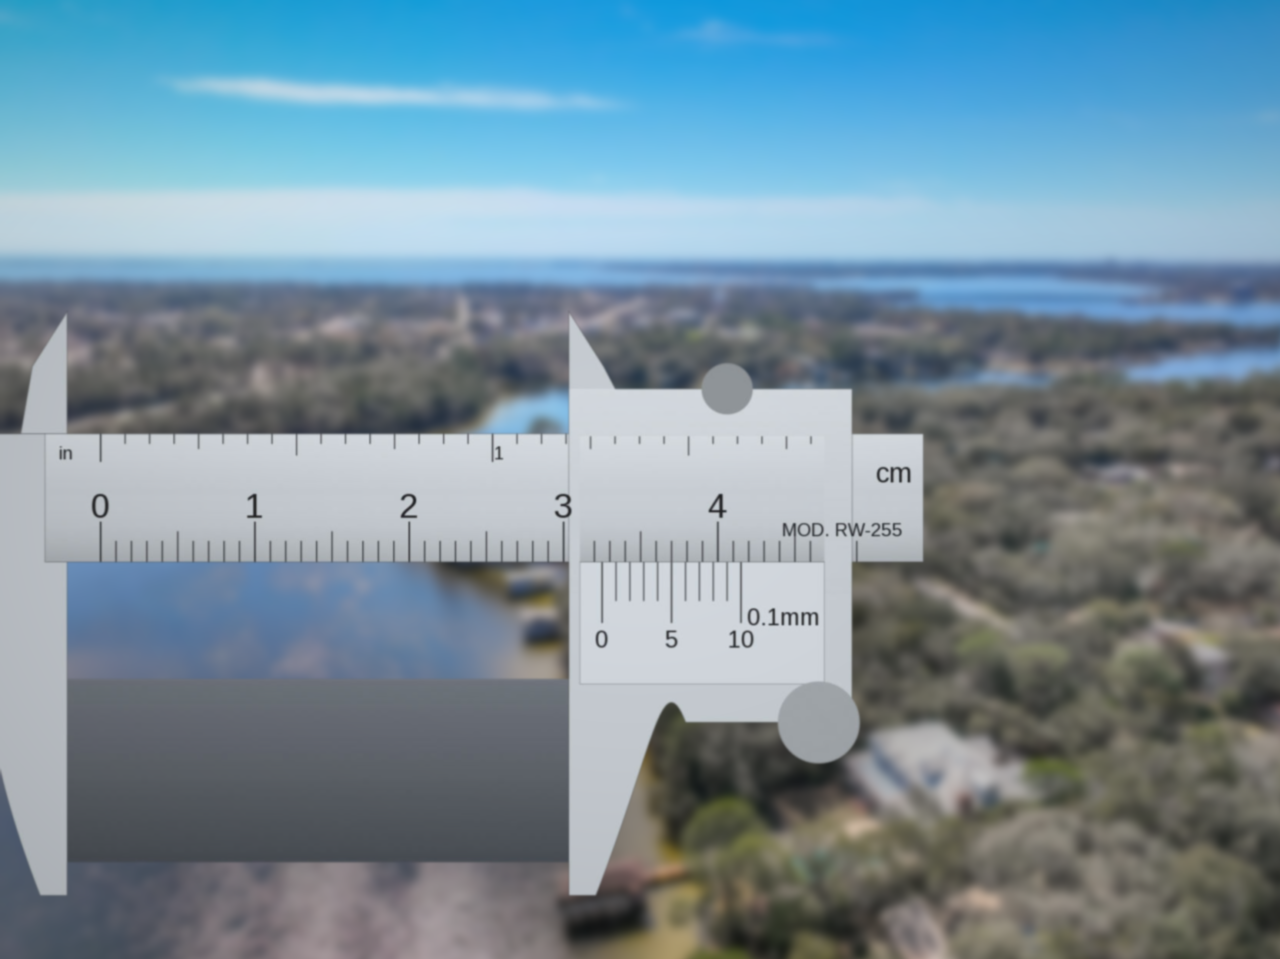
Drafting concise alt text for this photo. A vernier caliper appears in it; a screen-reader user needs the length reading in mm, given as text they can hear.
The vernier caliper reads 32.5 mm
